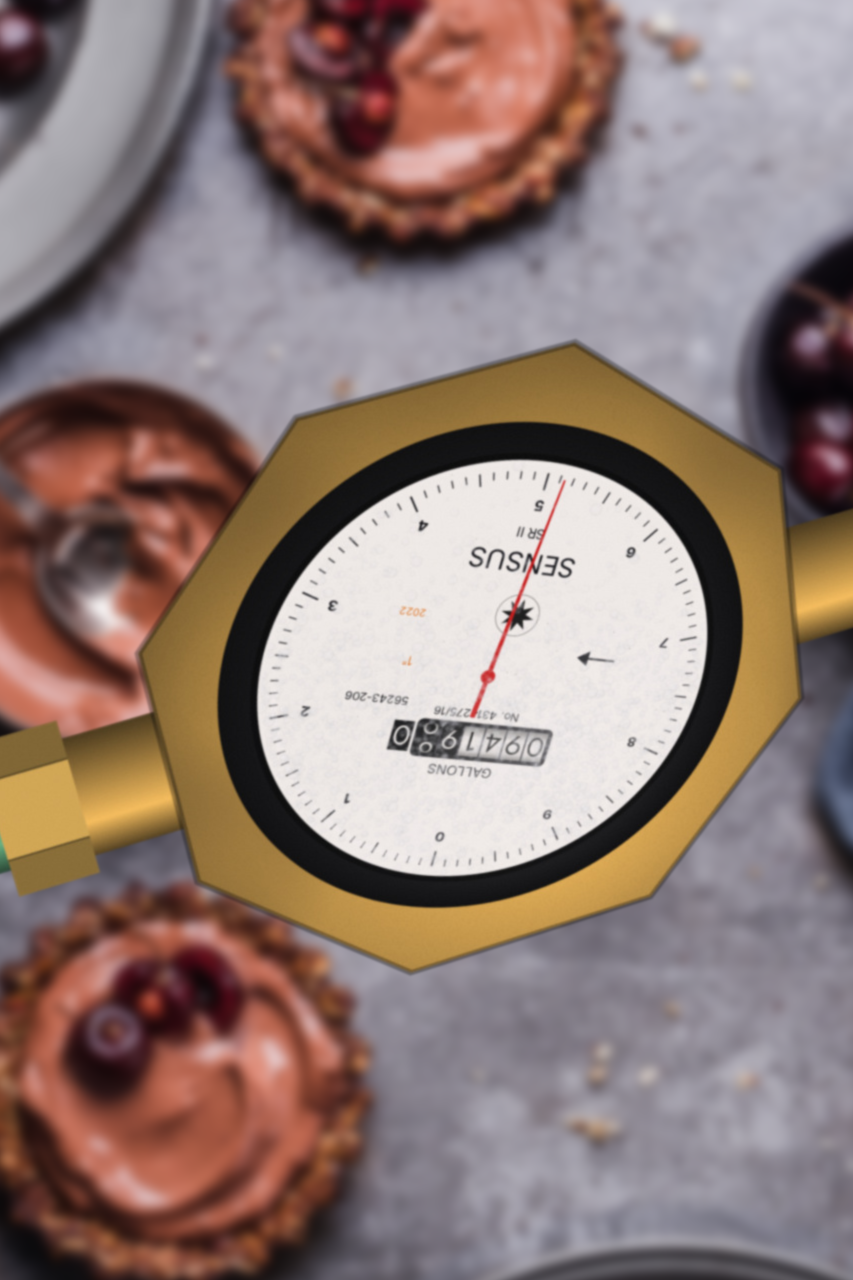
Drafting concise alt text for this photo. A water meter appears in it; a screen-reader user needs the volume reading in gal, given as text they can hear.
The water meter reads 941985.1 gal
